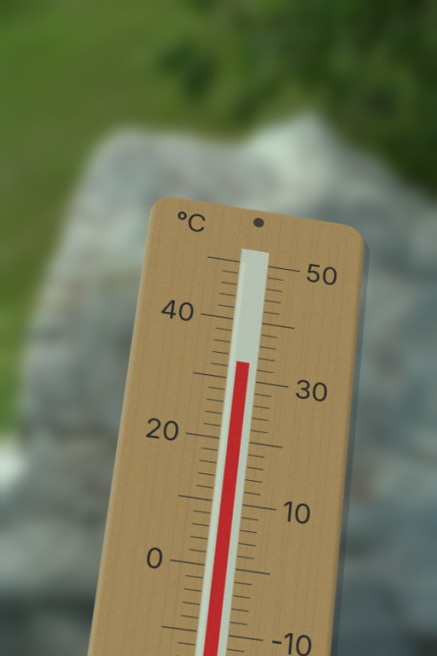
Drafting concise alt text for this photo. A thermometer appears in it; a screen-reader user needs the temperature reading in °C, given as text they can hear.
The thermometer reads 33 °C
